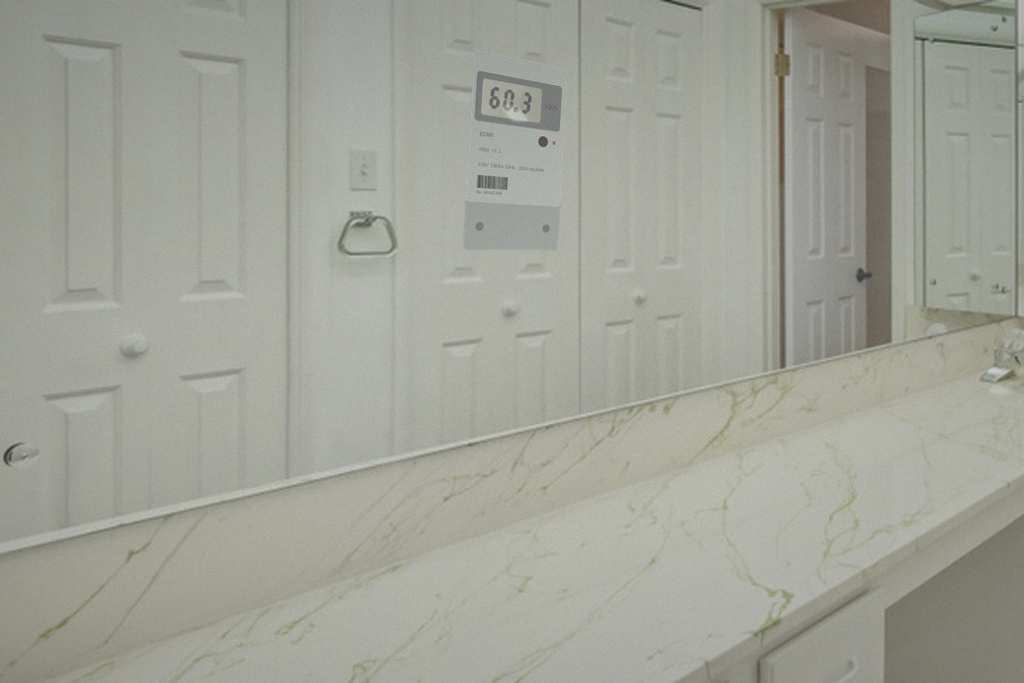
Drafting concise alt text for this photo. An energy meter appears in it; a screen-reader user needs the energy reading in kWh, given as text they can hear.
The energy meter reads 60.3 kWh
